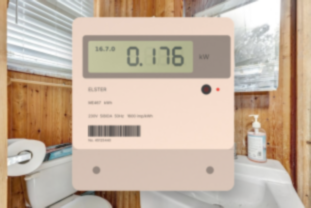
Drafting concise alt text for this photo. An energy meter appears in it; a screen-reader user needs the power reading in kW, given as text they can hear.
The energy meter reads 0.176 kW
